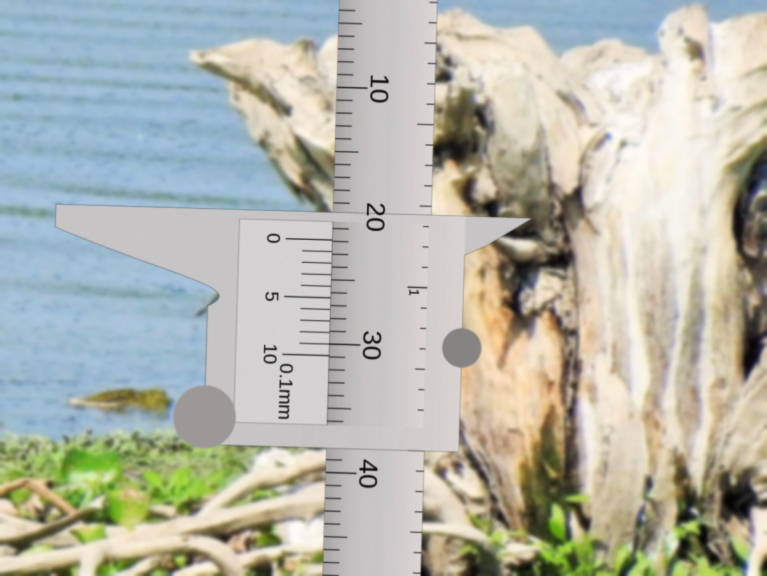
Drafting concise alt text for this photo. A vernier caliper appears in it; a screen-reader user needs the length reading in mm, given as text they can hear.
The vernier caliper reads 21.9 mm
